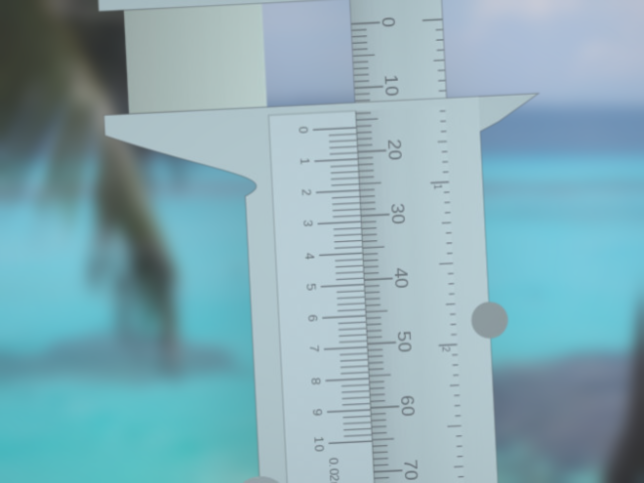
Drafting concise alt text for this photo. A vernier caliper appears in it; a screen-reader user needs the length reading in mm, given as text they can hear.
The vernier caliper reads 16.2 mm
